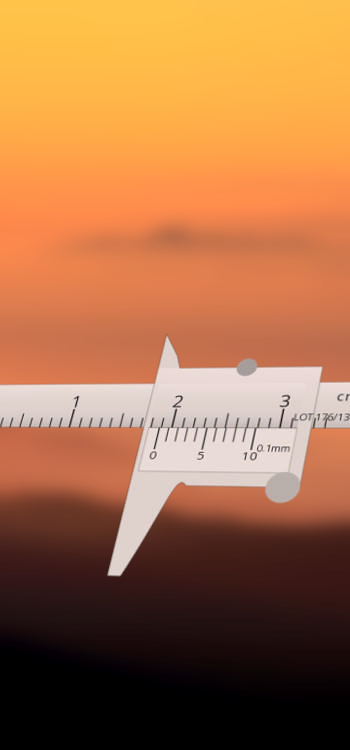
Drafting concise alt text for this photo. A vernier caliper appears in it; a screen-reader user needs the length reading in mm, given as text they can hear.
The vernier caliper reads 18.8 mm
